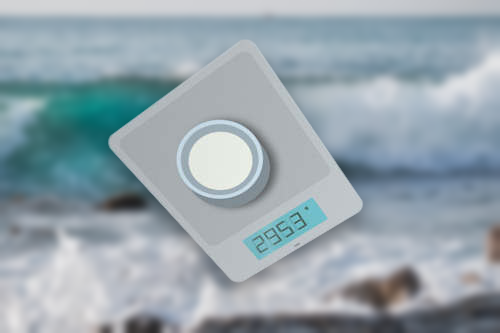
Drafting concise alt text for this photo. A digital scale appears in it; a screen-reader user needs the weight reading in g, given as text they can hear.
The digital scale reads 2953 g
